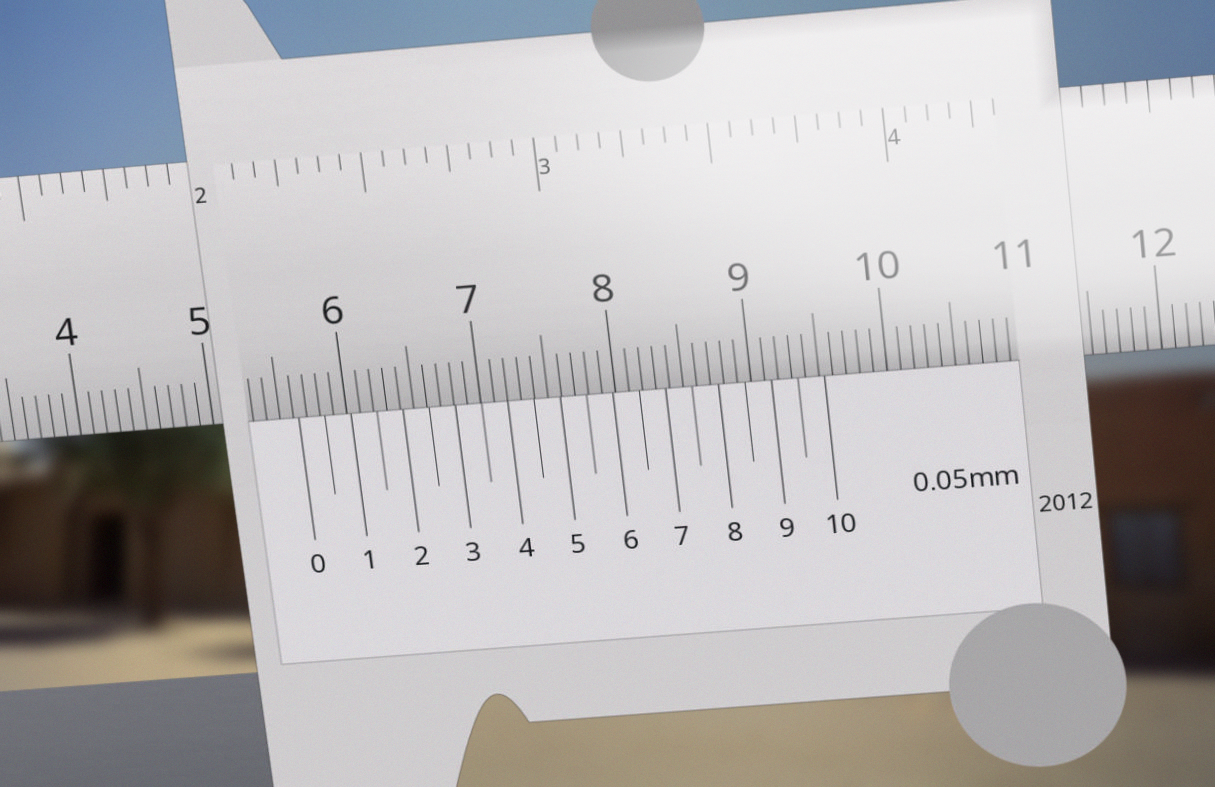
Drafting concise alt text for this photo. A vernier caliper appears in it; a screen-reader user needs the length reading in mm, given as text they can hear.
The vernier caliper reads 56.4 mm
